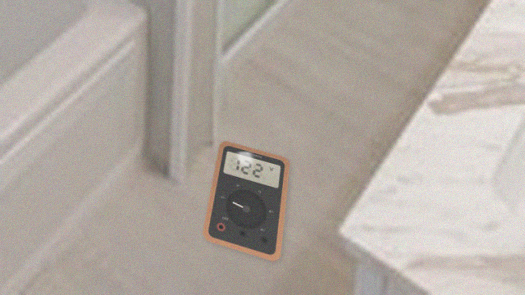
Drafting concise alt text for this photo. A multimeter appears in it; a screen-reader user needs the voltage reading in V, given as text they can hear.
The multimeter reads 122 V
